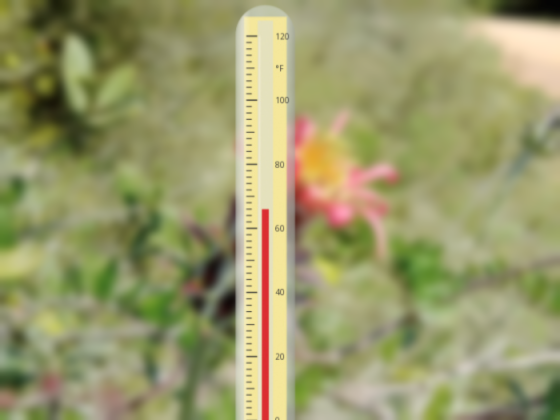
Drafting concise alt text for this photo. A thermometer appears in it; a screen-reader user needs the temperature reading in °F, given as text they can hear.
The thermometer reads 66 °F
